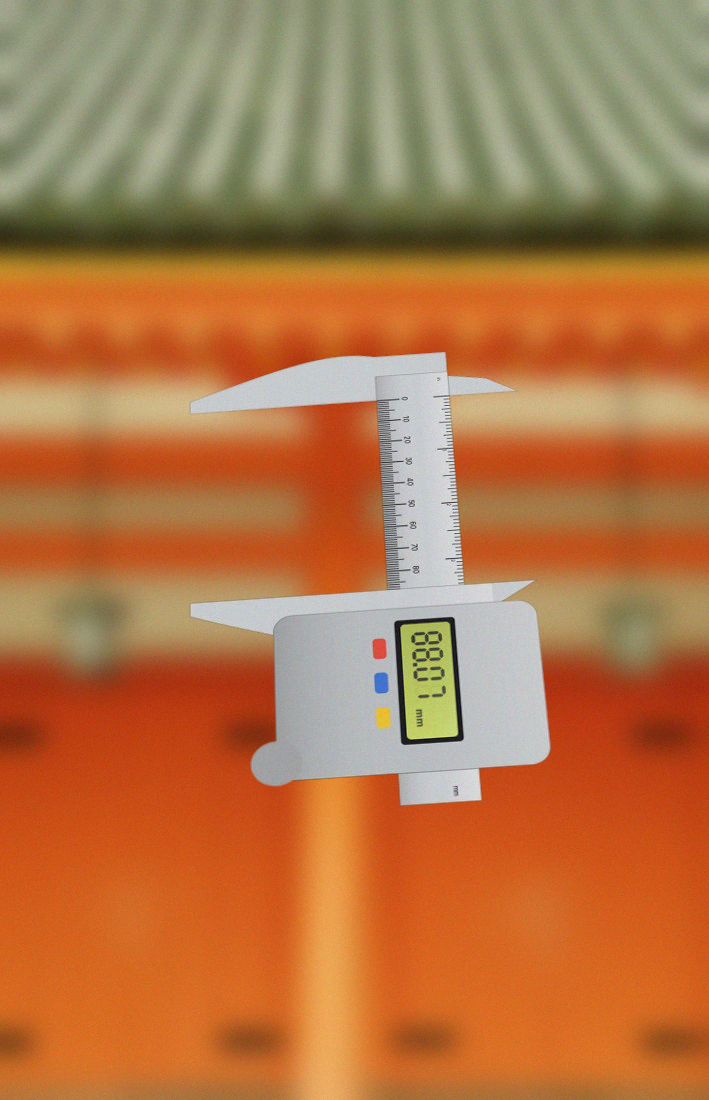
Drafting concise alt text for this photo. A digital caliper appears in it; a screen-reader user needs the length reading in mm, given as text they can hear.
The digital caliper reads 88.07 mm
